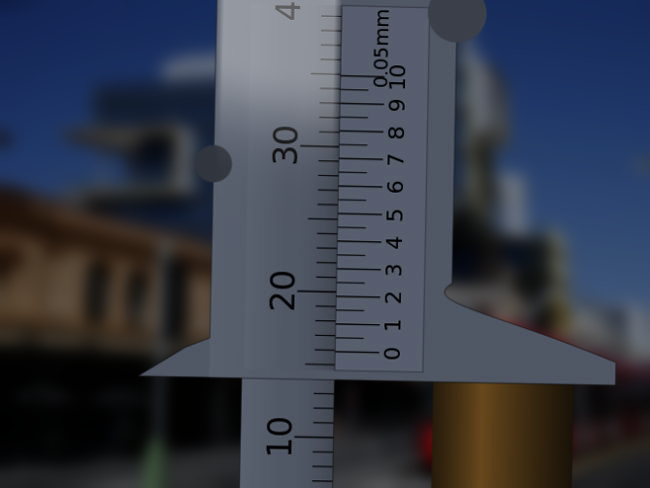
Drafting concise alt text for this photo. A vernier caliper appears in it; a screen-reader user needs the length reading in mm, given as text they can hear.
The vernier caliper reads 15.9 mm
